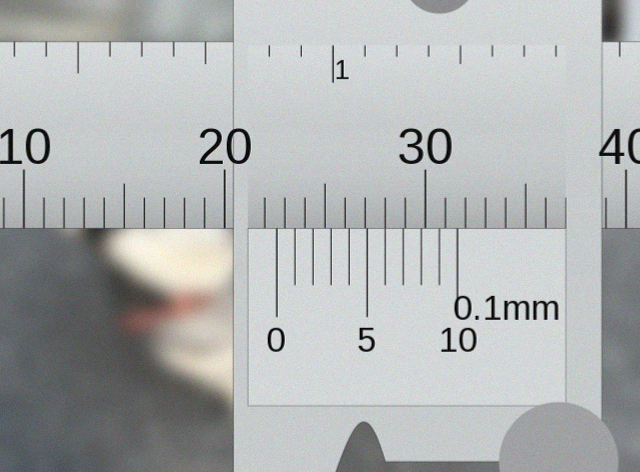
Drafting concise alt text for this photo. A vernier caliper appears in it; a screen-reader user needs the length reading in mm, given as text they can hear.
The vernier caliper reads 22.6 mm
